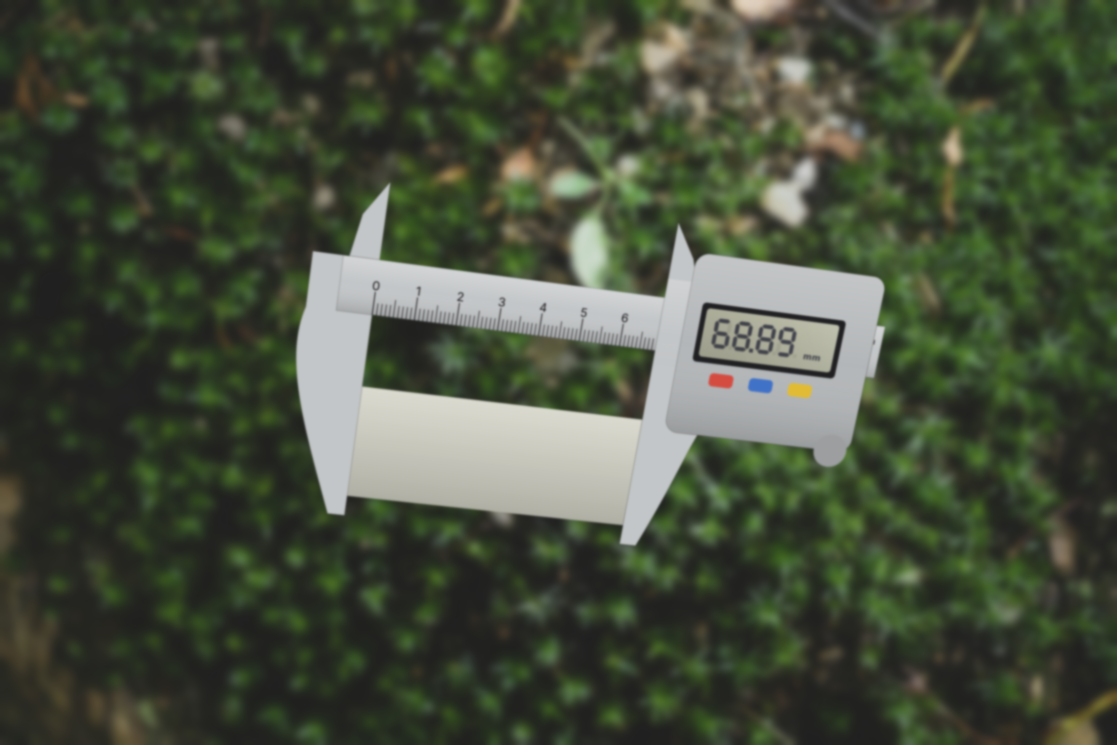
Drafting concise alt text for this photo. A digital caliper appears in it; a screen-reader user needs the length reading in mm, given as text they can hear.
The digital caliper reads 68.89 mm
